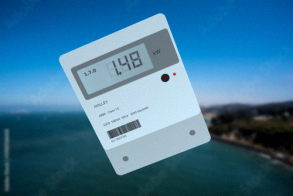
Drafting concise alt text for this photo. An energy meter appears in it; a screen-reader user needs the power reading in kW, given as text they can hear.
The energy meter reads 1.48 kW
